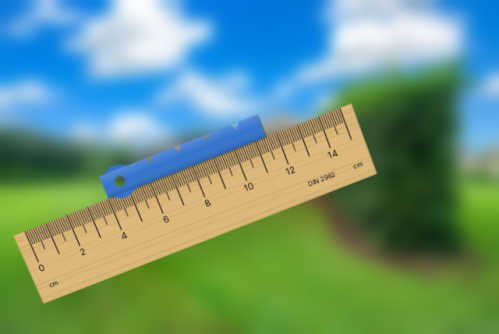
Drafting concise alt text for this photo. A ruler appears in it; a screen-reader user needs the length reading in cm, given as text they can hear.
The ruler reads 7.5 cm
